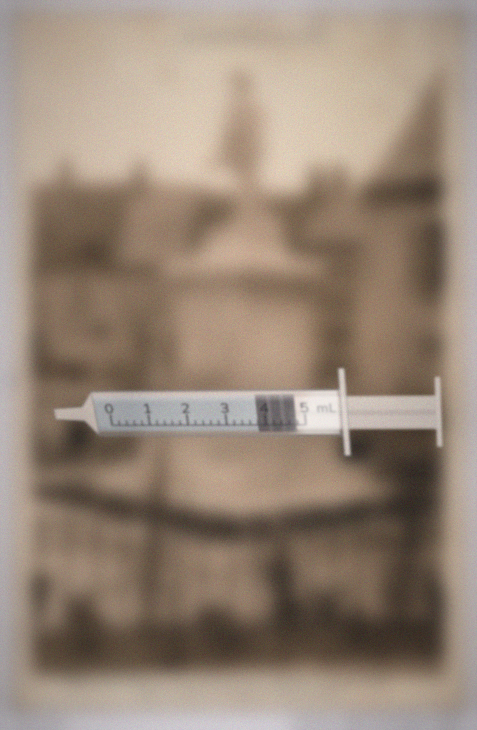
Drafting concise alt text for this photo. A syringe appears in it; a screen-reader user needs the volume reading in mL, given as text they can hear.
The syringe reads 3.8 mL
